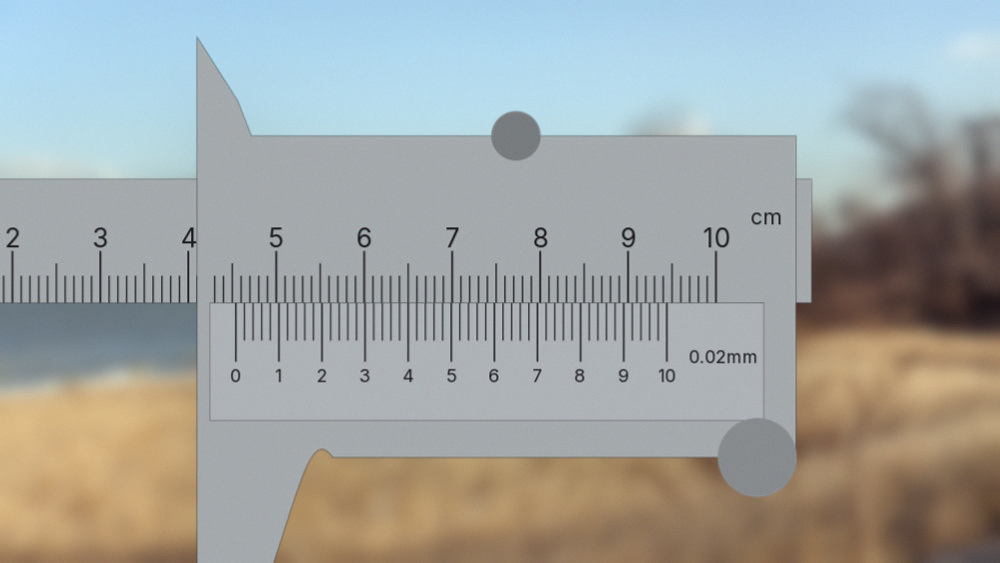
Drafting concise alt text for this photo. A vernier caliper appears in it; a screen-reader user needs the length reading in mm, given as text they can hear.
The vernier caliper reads 45.4 mm
